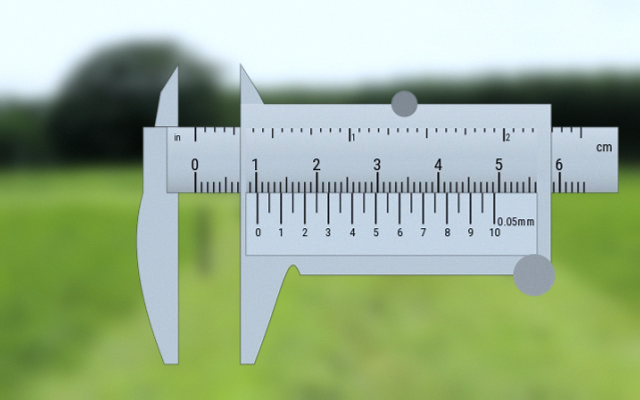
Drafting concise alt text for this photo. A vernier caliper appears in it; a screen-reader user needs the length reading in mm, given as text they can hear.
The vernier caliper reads 10.2 mm
